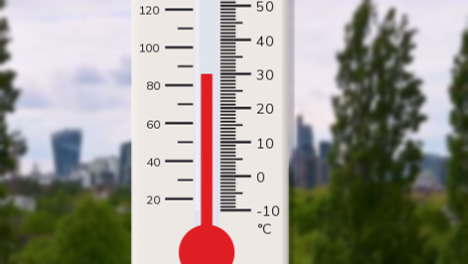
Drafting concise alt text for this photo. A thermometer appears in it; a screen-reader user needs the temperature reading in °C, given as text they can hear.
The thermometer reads 30 °C
